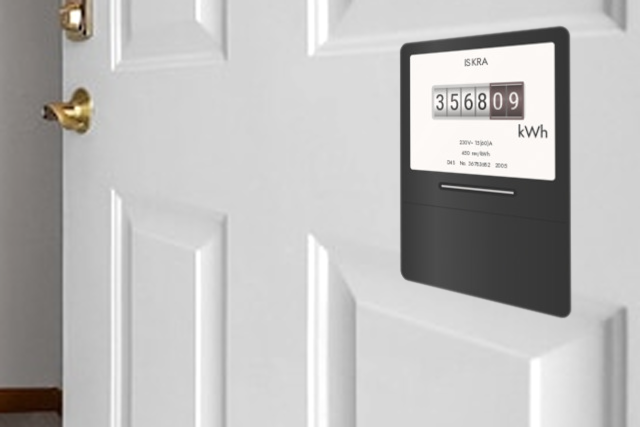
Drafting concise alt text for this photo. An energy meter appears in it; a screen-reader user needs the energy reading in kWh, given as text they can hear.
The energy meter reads 3568.09 kWh
